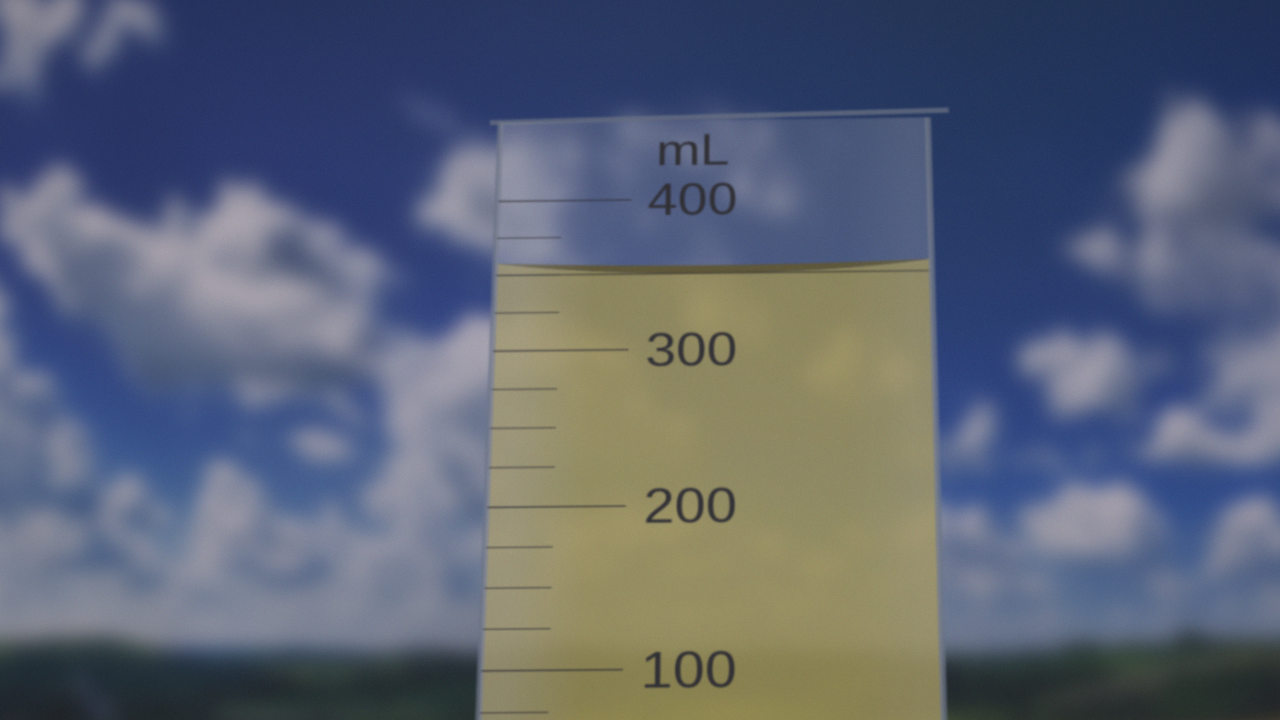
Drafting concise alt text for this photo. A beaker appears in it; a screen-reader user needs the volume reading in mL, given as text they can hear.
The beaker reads 350 mL
